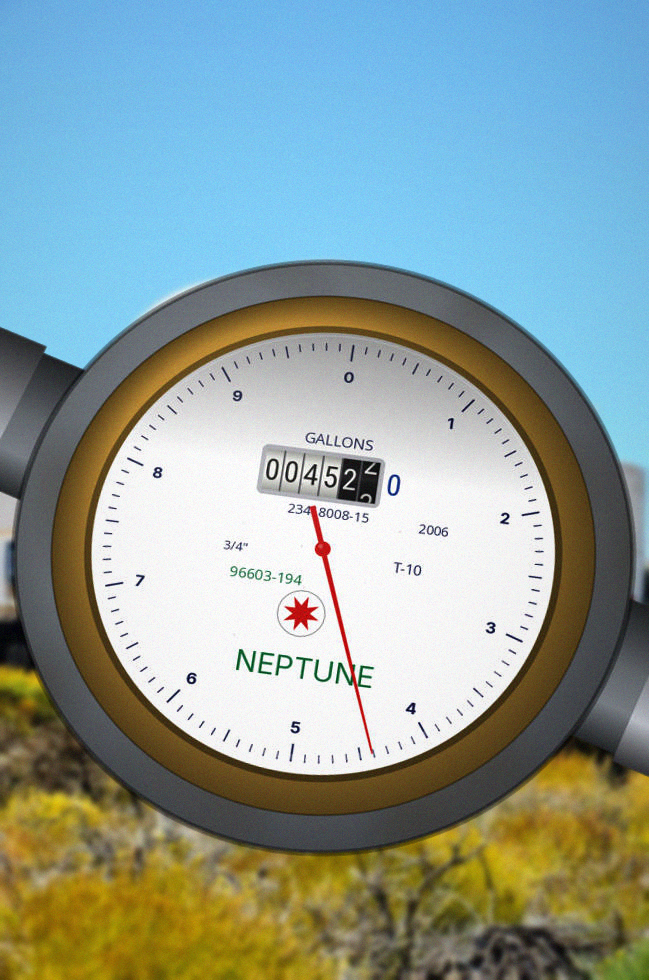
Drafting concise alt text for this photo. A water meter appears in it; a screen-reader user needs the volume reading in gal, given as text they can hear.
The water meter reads 45224.4 gal
